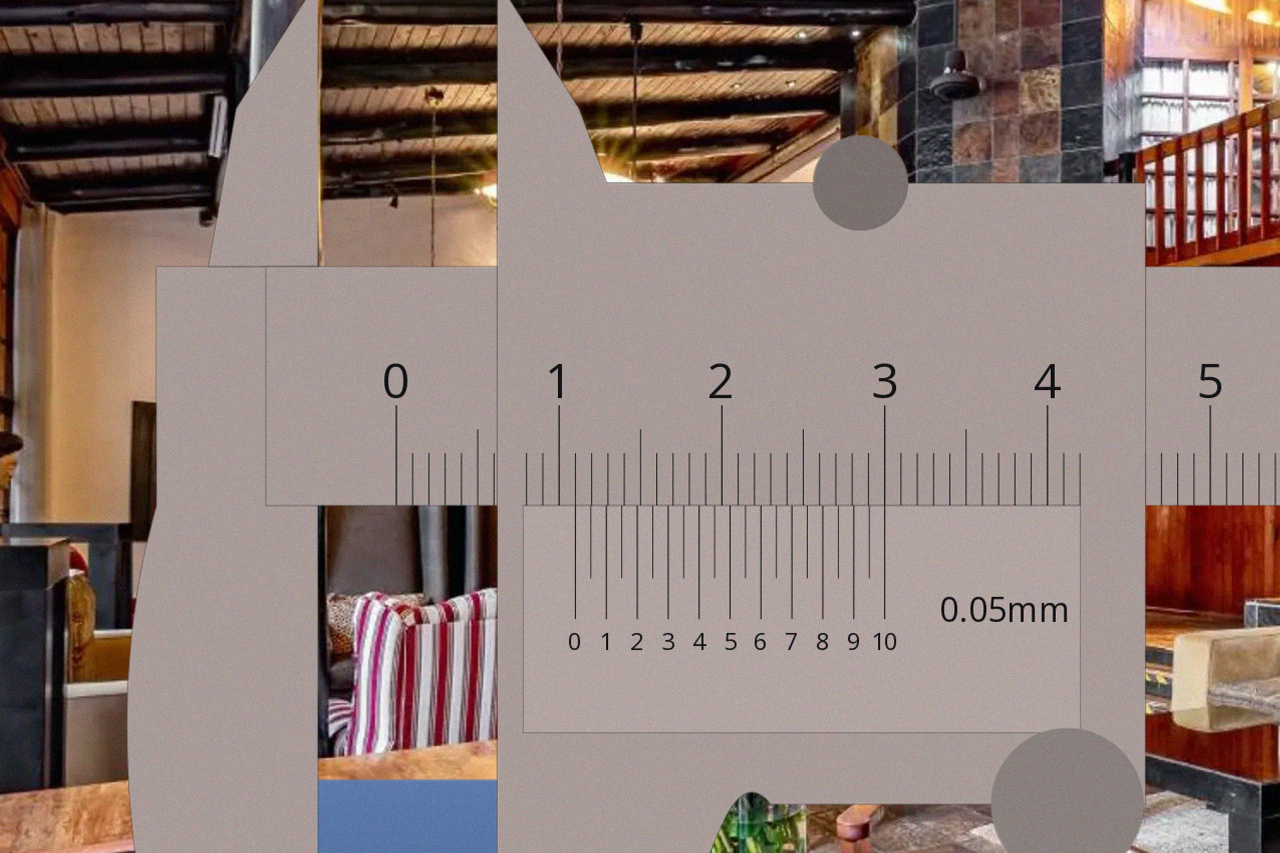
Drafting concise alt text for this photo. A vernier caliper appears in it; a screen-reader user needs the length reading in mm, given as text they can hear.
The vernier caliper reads 11.0 mm
